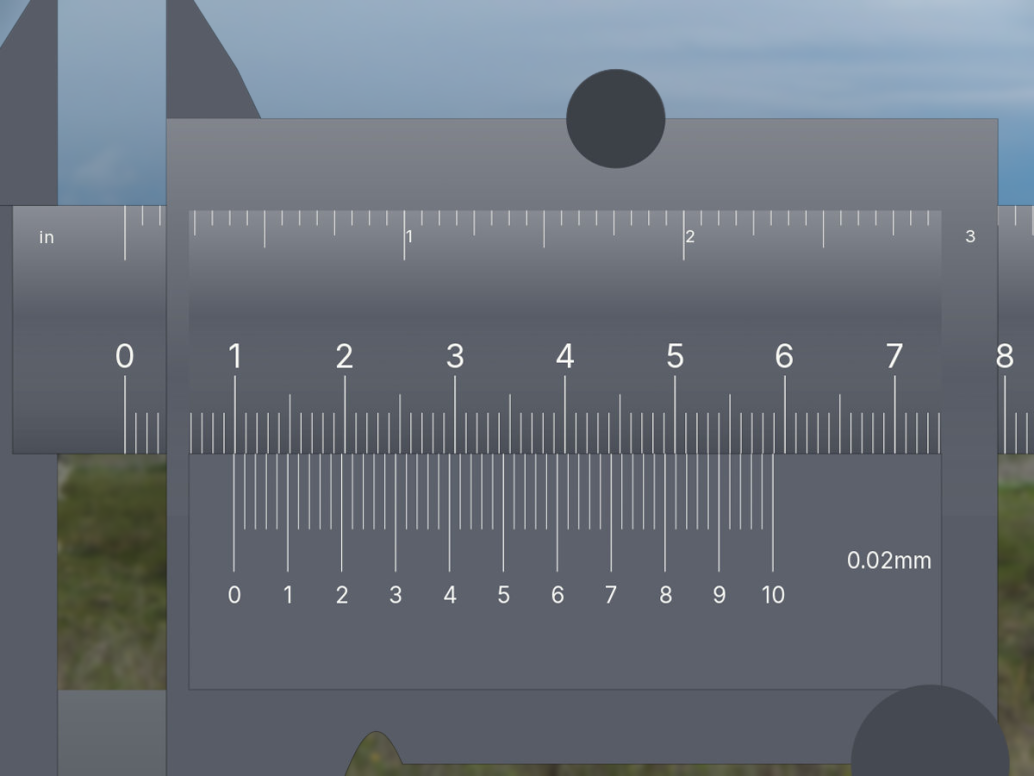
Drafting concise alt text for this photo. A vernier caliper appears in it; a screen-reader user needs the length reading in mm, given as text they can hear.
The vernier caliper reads 9.9 mm
